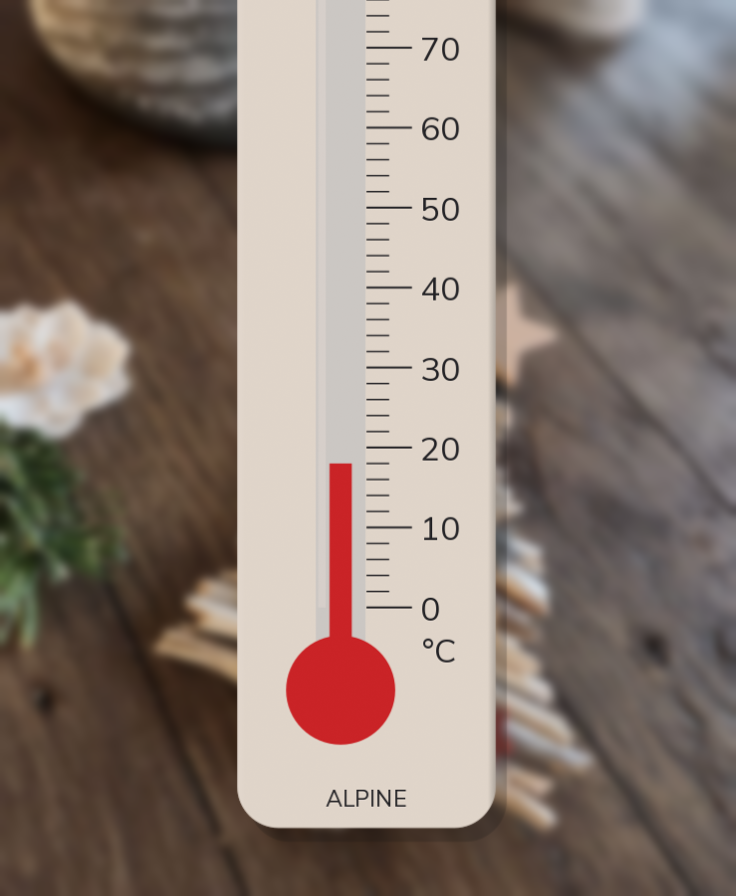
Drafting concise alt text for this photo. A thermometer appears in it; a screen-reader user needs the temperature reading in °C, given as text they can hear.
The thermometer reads 18 °C
